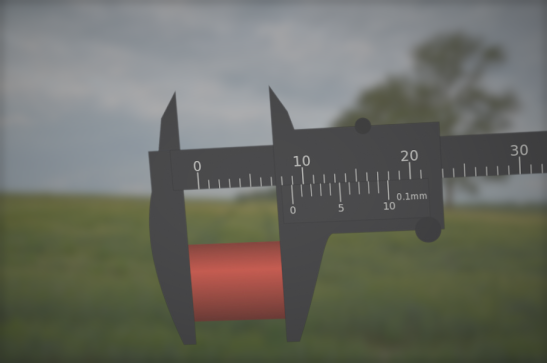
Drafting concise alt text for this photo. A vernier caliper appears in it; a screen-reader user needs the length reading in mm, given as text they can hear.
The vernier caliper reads 8.9 mm
